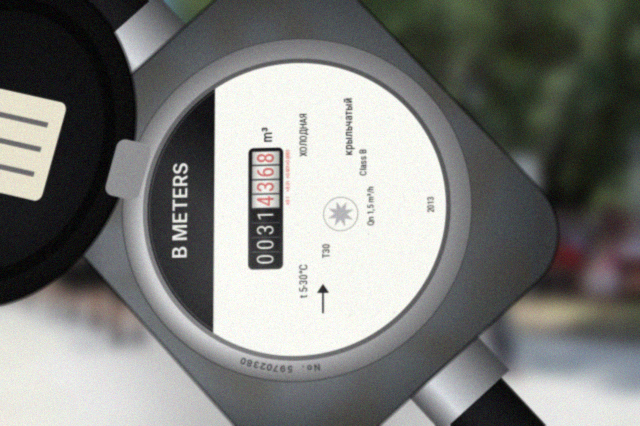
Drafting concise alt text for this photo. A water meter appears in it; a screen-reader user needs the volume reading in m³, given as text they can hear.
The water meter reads 31.4368 m³
